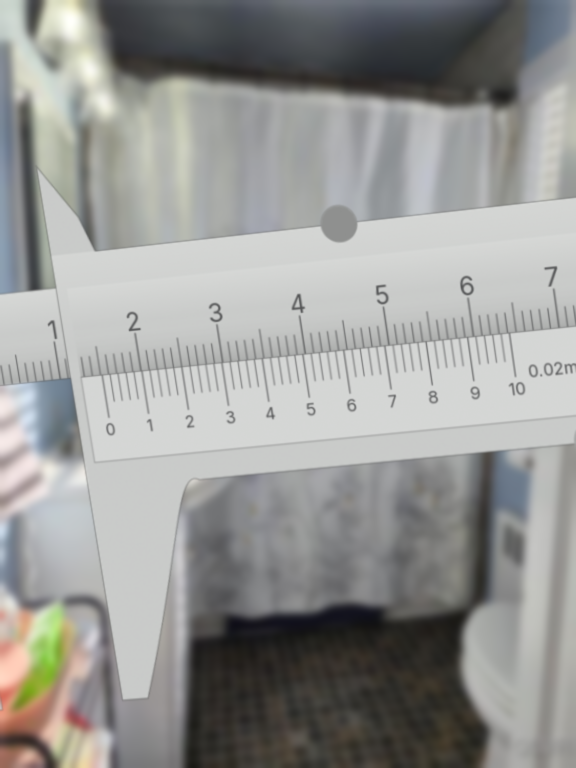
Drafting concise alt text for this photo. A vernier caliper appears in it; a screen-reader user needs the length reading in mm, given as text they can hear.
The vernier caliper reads 15.2 mm
